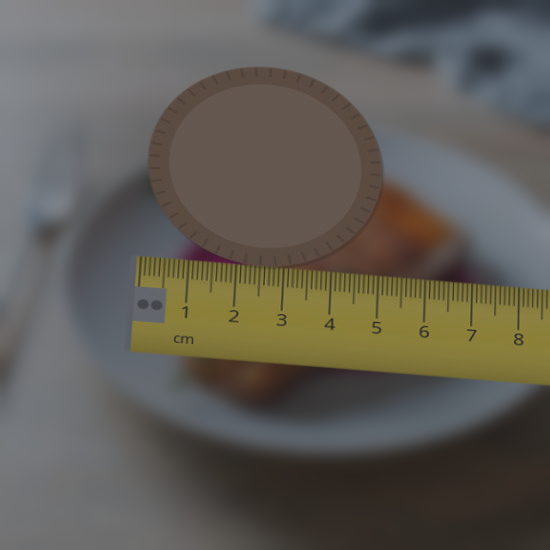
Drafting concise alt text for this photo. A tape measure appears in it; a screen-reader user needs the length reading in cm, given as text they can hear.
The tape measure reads 5 cm
